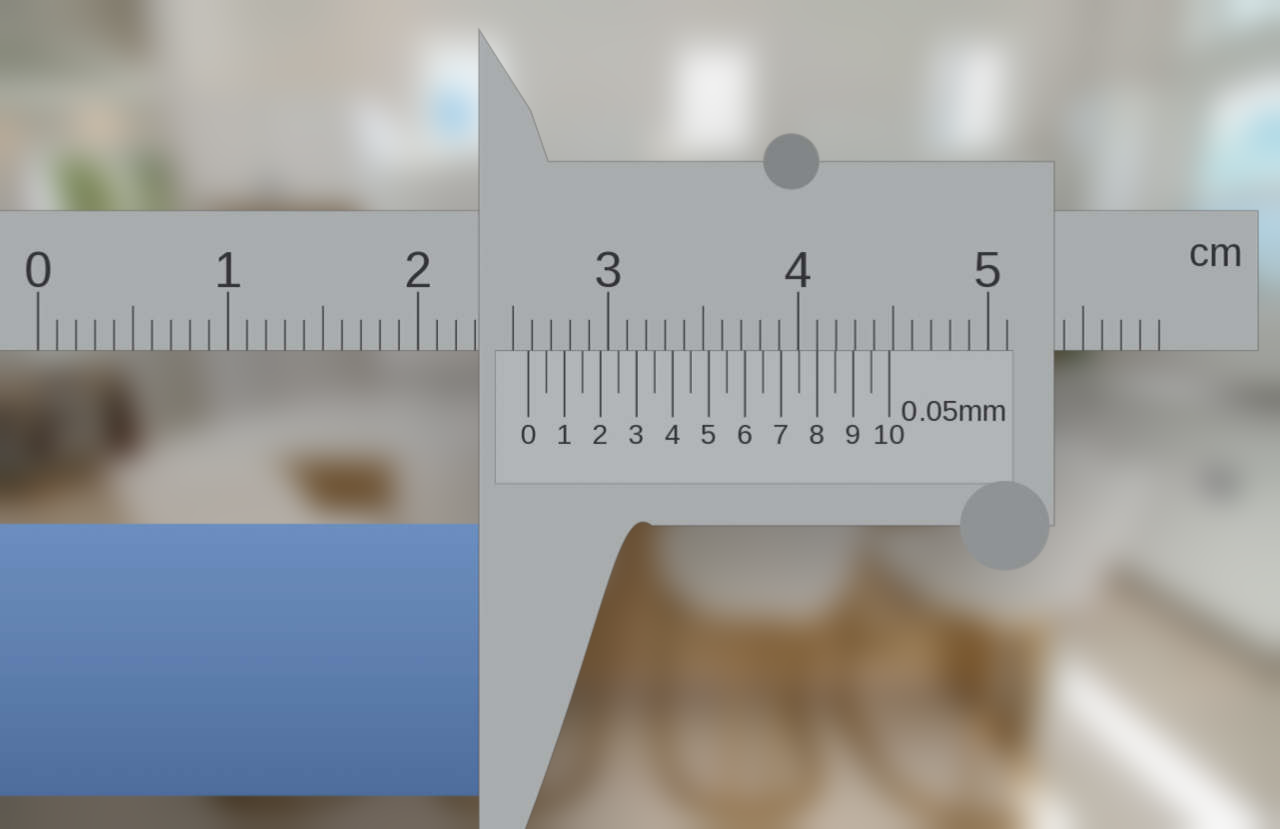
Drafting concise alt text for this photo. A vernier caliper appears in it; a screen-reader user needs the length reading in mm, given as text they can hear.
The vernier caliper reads 25.8 mm
